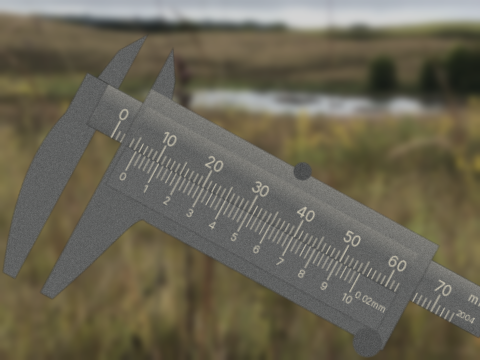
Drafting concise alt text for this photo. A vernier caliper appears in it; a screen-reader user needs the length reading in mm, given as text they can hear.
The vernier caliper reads 5.5 mm
